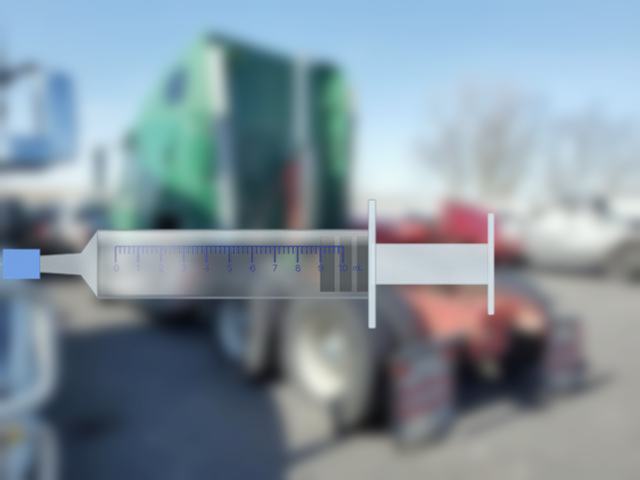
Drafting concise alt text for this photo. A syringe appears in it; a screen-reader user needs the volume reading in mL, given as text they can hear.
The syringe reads 9 mL
